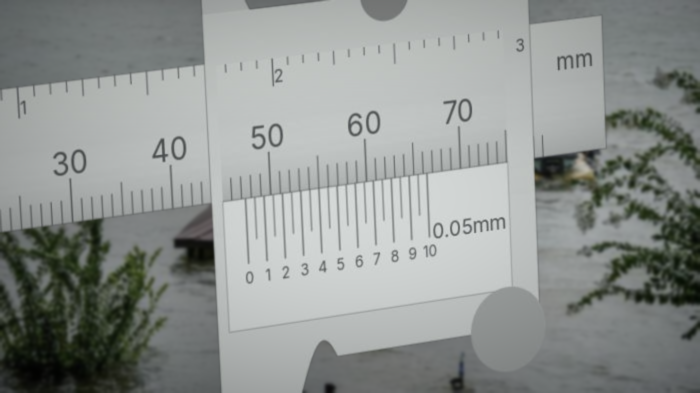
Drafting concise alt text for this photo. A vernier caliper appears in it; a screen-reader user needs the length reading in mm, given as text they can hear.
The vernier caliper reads 47.4 mm
